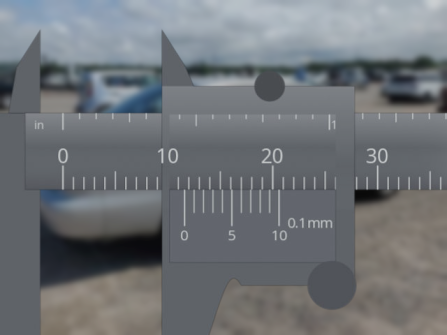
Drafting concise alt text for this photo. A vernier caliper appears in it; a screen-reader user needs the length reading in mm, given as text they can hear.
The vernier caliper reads 11.6 mm
